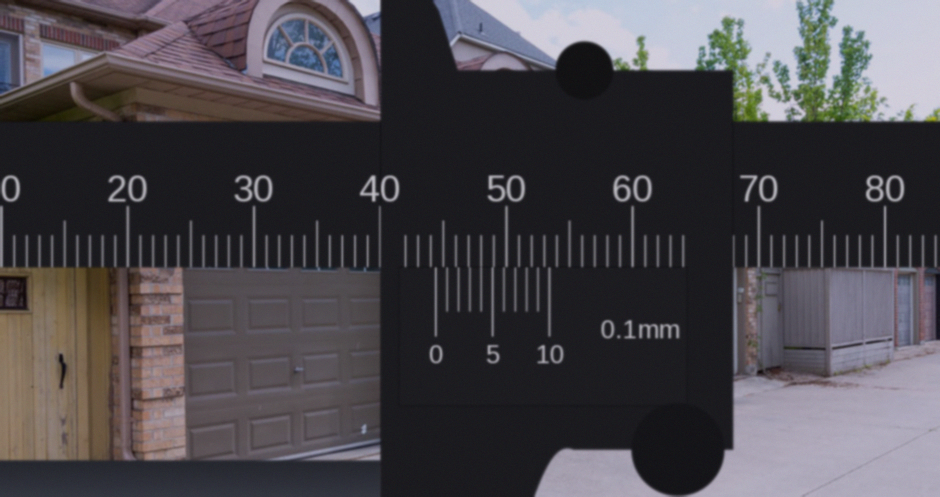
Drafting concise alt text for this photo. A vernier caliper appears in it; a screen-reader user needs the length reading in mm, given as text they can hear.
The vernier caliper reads 44.4 mm
